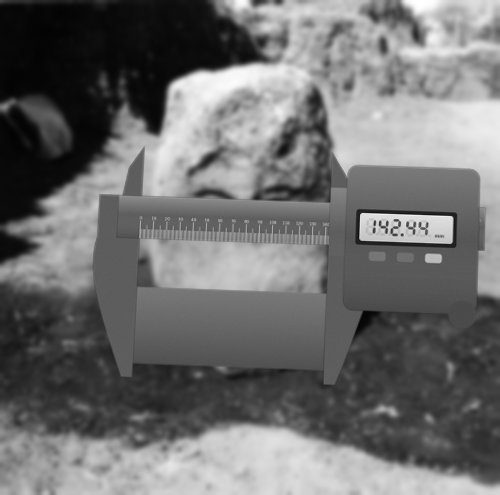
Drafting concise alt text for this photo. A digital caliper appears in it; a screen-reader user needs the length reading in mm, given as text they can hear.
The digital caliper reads 142.44 mm
